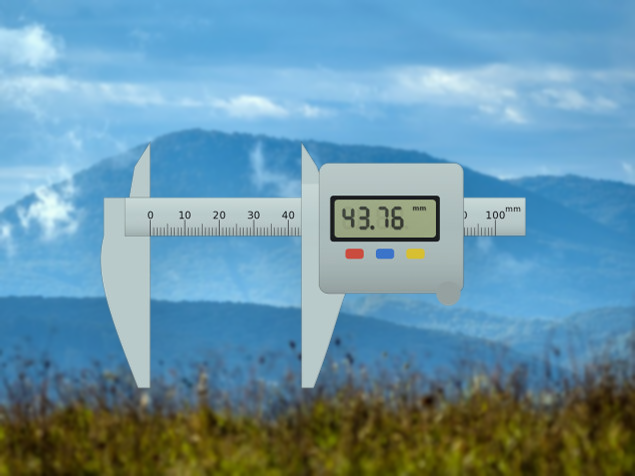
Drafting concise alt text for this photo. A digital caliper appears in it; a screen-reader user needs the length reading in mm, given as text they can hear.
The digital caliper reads 43.76 mm
